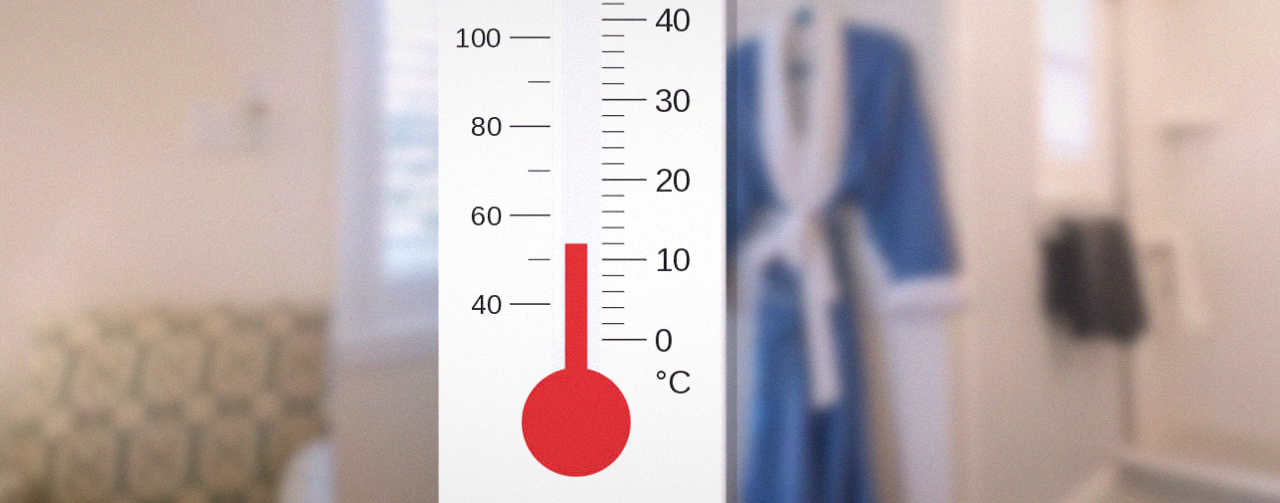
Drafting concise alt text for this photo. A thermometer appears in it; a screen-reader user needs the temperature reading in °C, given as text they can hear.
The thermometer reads 12 °C
